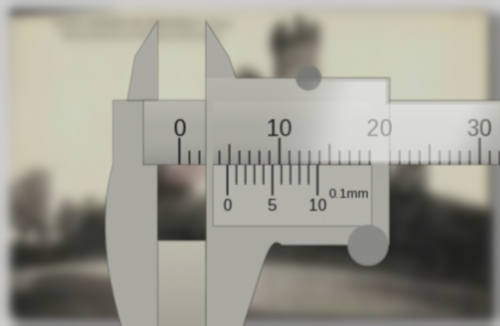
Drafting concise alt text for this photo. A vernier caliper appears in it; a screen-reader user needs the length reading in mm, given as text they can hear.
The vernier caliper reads 4.8 mm
